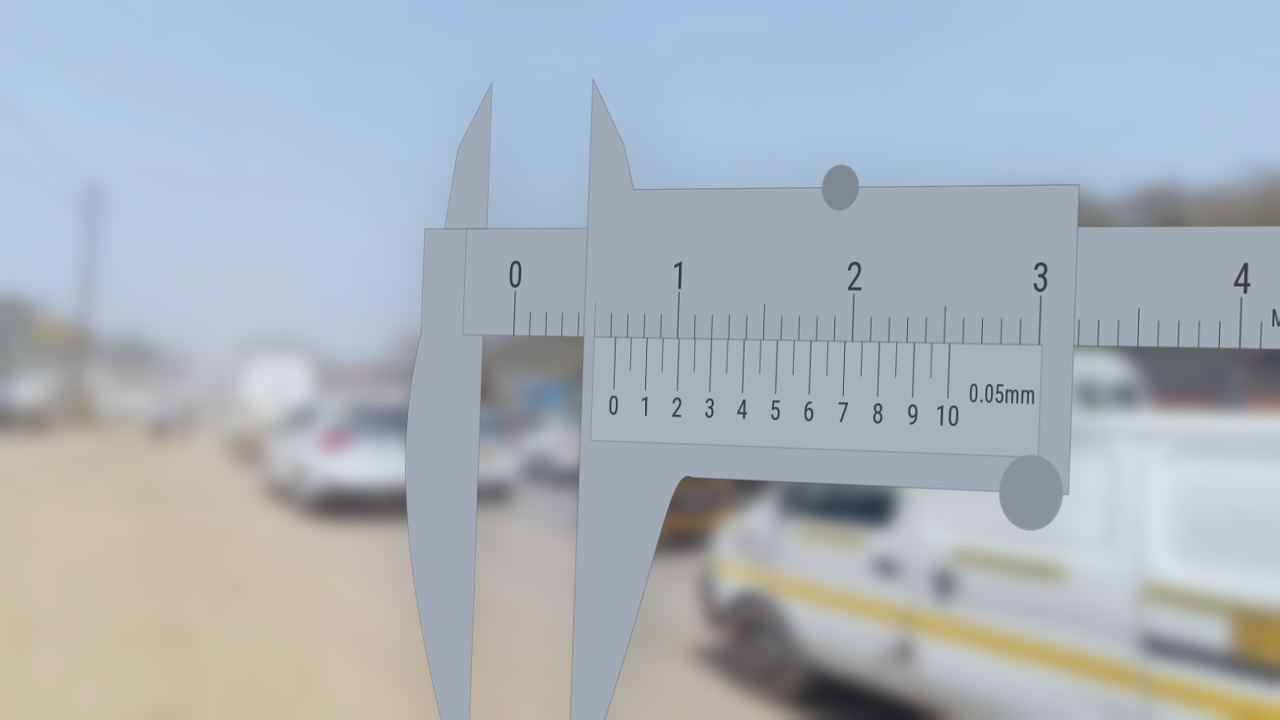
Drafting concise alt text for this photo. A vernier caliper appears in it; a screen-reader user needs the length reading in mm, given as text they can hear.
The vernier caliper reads 6.3 mm
